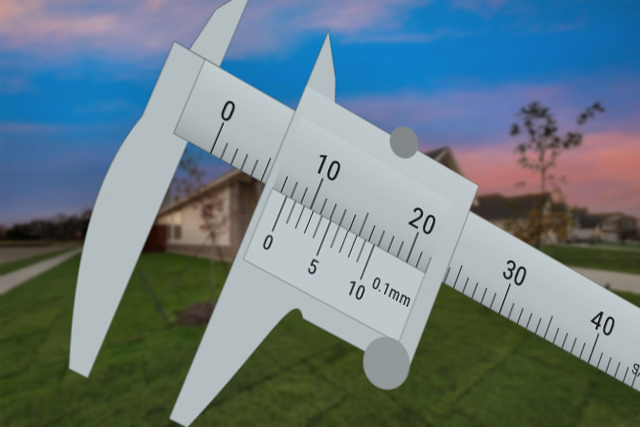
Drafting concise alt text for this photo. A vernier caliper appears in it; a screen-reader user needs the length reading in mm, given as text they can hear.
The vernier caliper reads 7.6 mm
